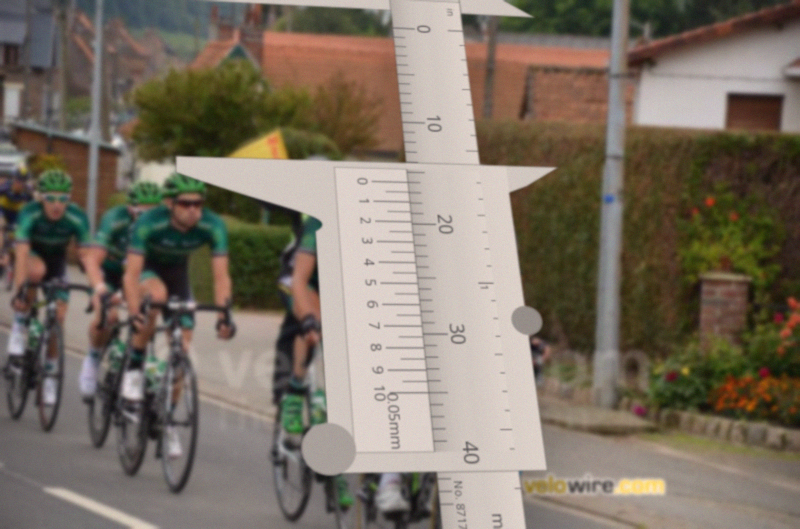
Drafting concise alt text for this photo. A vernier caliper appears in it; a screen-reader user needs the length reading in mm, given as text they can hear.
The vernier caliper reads 16.0 mm
